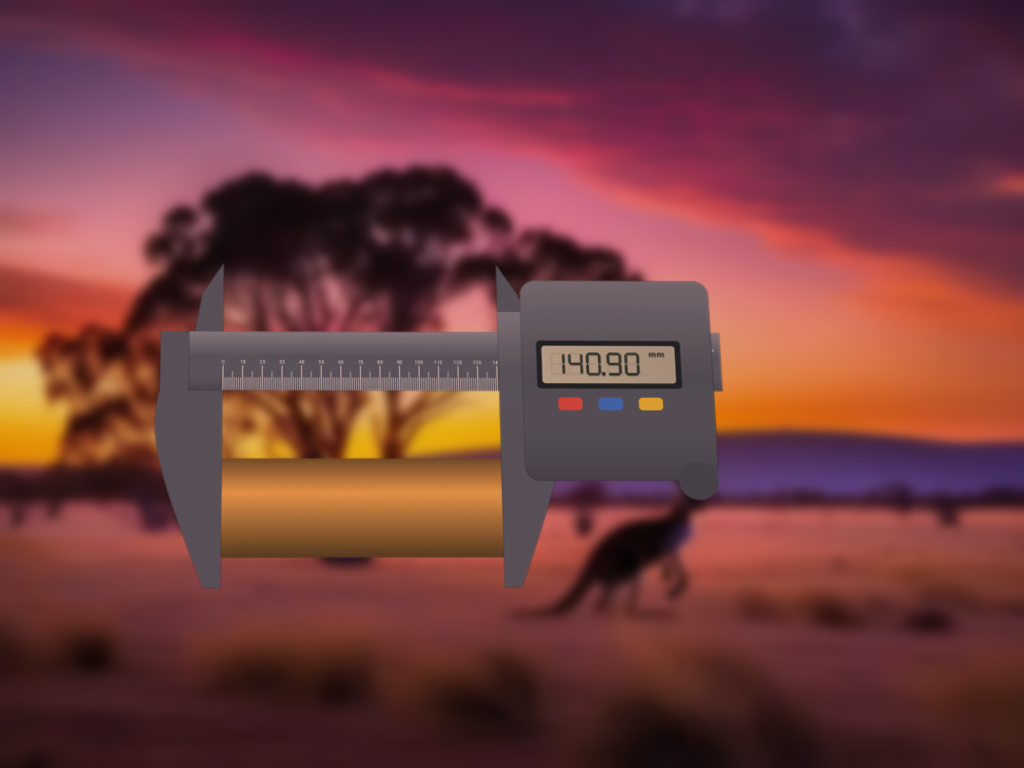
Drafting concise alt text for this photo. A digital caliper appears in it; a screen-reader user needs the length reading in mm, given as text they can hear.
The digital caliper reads 140.90 mm
